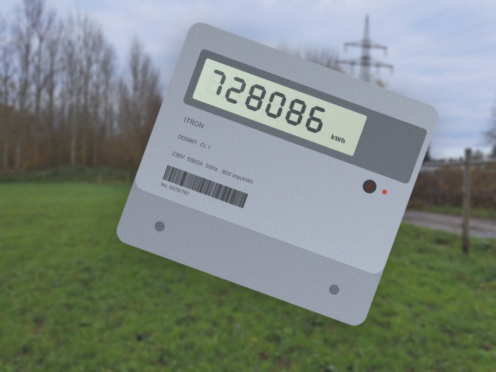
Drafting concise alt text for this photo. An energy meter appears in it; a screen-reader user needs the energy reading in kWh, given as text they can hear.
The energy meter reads 728086 kWh
